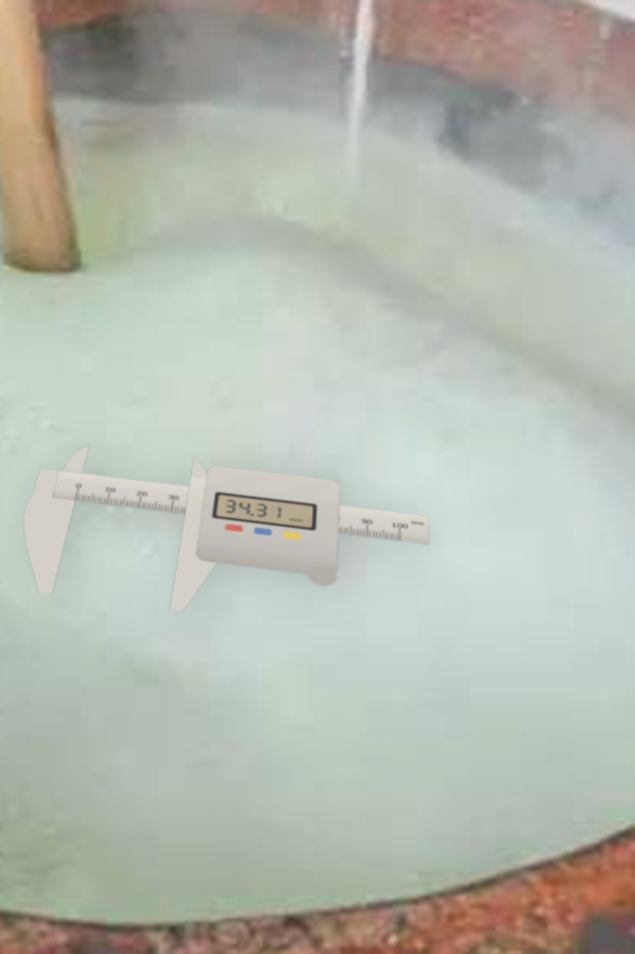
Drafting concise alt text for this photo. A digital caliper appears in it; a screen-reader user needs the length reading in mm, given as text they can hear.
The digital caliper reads 34.31 mm
